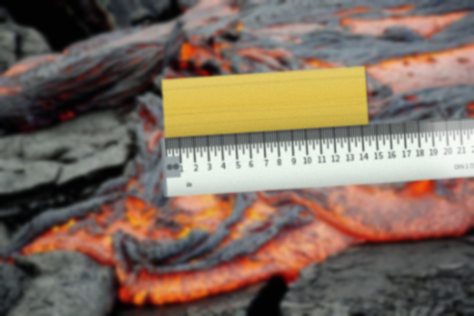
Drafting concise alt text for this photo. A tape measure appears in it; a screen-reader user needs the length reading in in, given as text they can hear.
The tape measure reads 14.5 in
